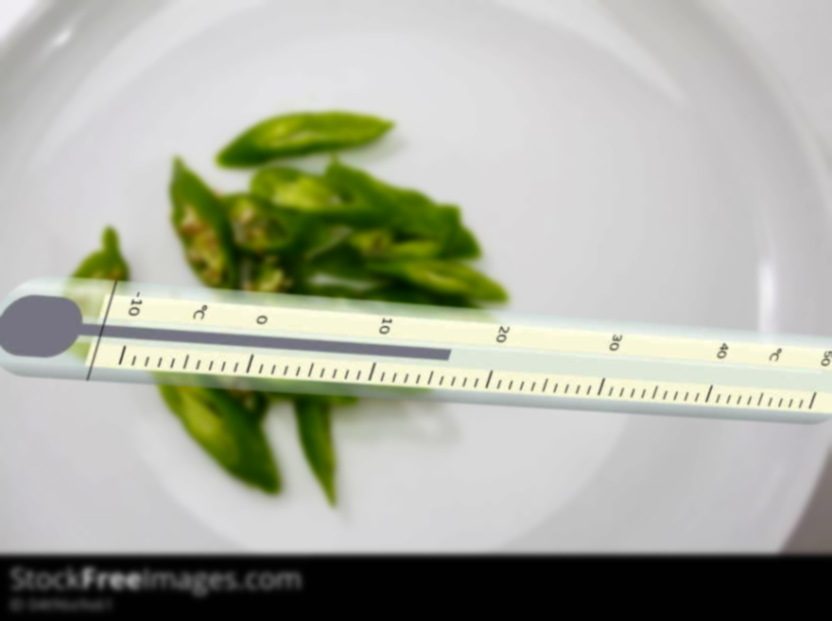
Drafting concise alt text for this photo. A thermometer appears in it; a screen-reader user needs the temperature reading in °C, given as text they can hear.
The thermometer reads 16 °C
